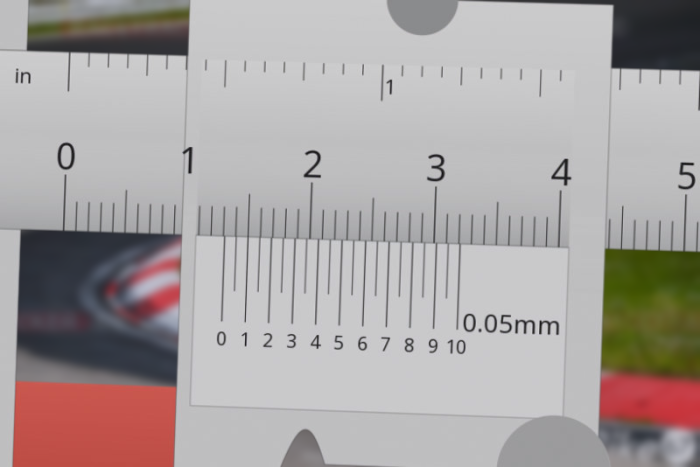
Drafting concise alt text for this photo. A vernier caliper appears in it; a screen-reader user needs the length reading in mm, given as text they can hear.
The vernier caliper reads 13.1 mm
